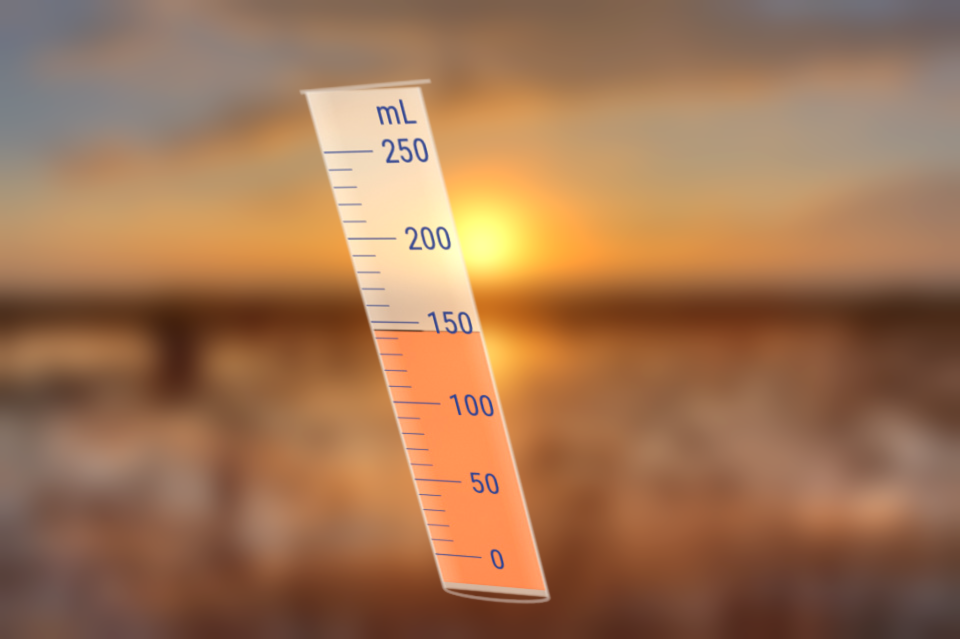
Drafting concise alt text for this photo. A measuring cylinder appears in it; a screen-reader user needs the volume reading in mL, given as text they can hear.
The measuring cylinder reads 145 mL
